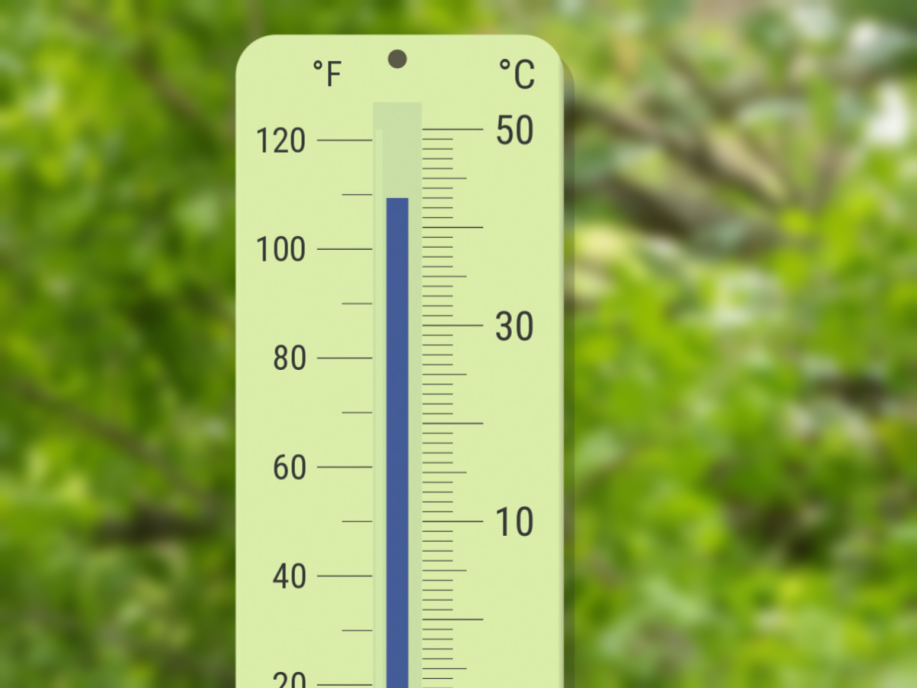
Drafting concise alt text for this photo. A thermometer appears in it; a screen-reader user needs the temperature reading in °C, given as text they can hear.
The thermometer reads 43 °C
